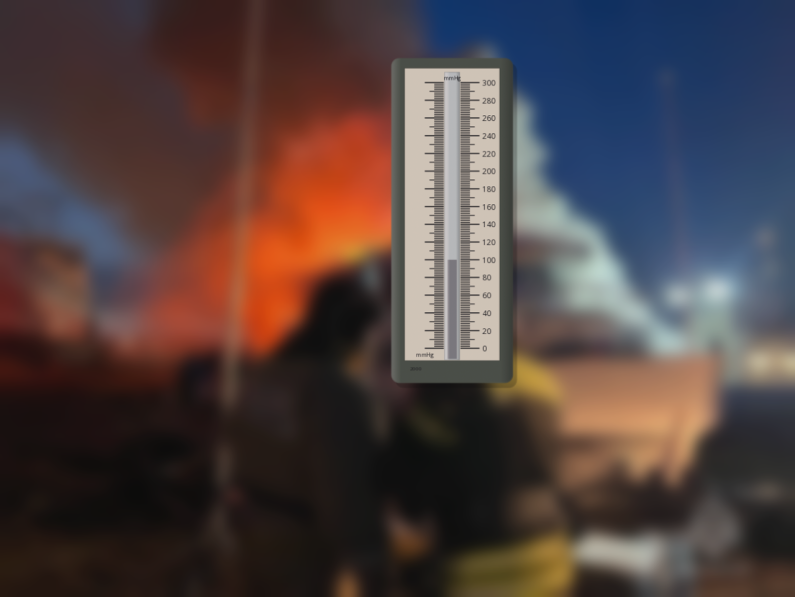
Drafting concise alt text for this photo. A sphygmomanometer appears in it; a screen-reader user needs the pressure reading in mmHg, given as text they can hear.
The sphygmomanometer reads 100 mmHg
